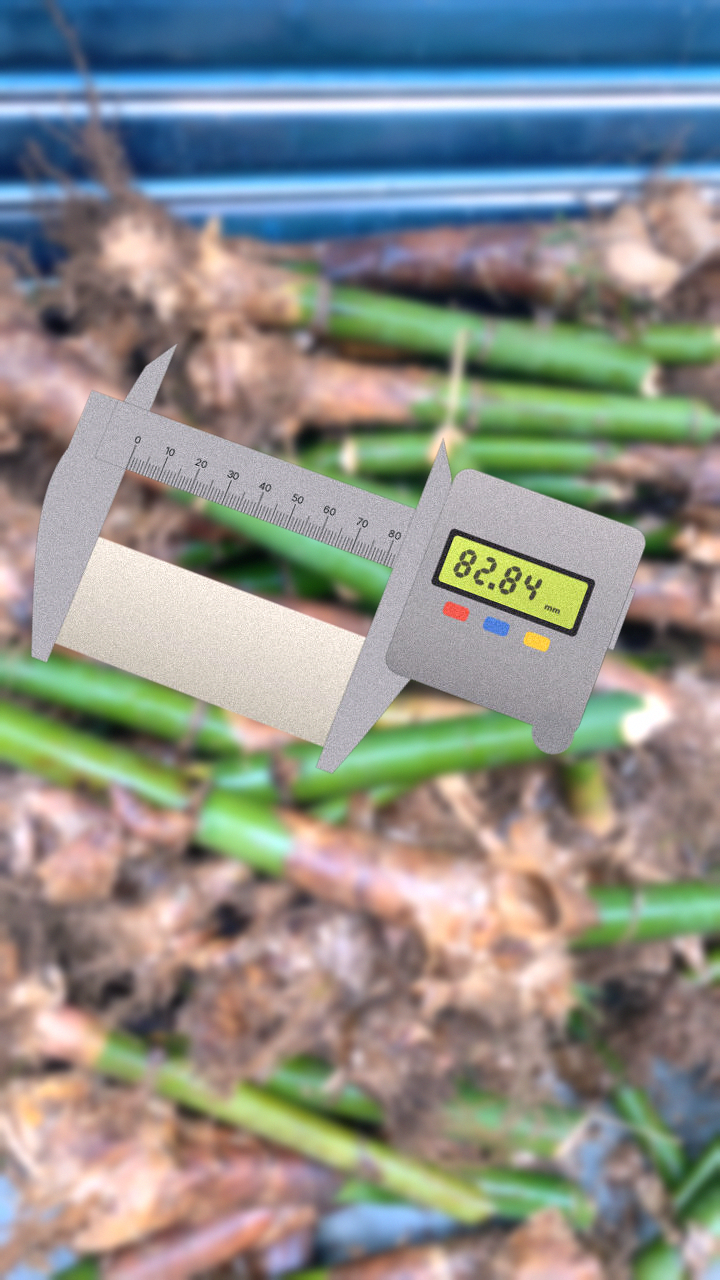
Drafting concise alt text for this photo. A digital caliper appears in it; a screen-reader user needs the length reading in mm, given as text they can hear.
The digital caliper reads 82.84 mm
